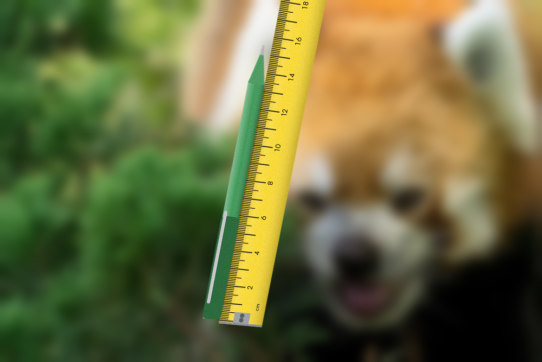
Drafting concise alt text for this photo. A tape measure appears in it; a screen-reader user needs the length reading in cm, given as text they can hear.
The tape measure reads 15.5 cm
